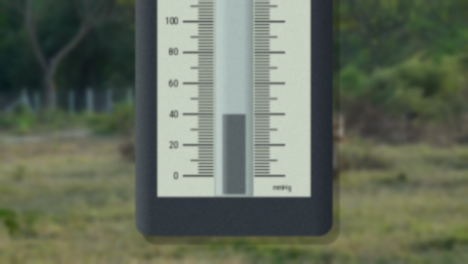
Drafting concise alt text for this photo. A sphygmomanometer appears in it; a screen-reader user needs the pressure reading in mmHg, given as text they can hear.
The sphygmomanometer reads 40 mmHg
